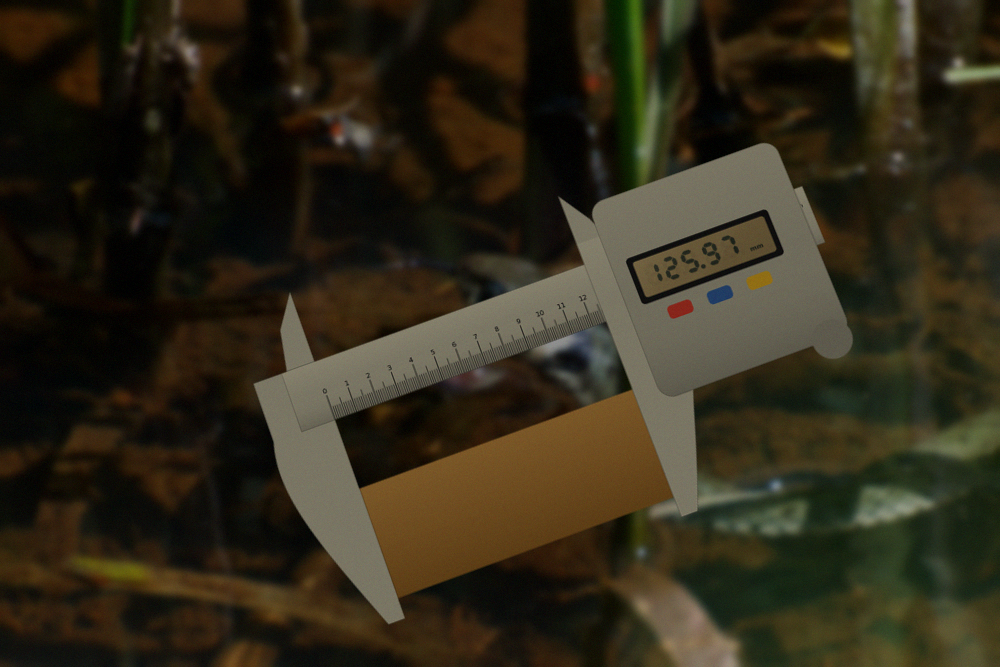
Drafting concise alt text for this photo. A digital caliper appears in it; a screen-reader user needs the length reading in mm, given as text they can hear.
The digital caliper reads 125.97 mm
